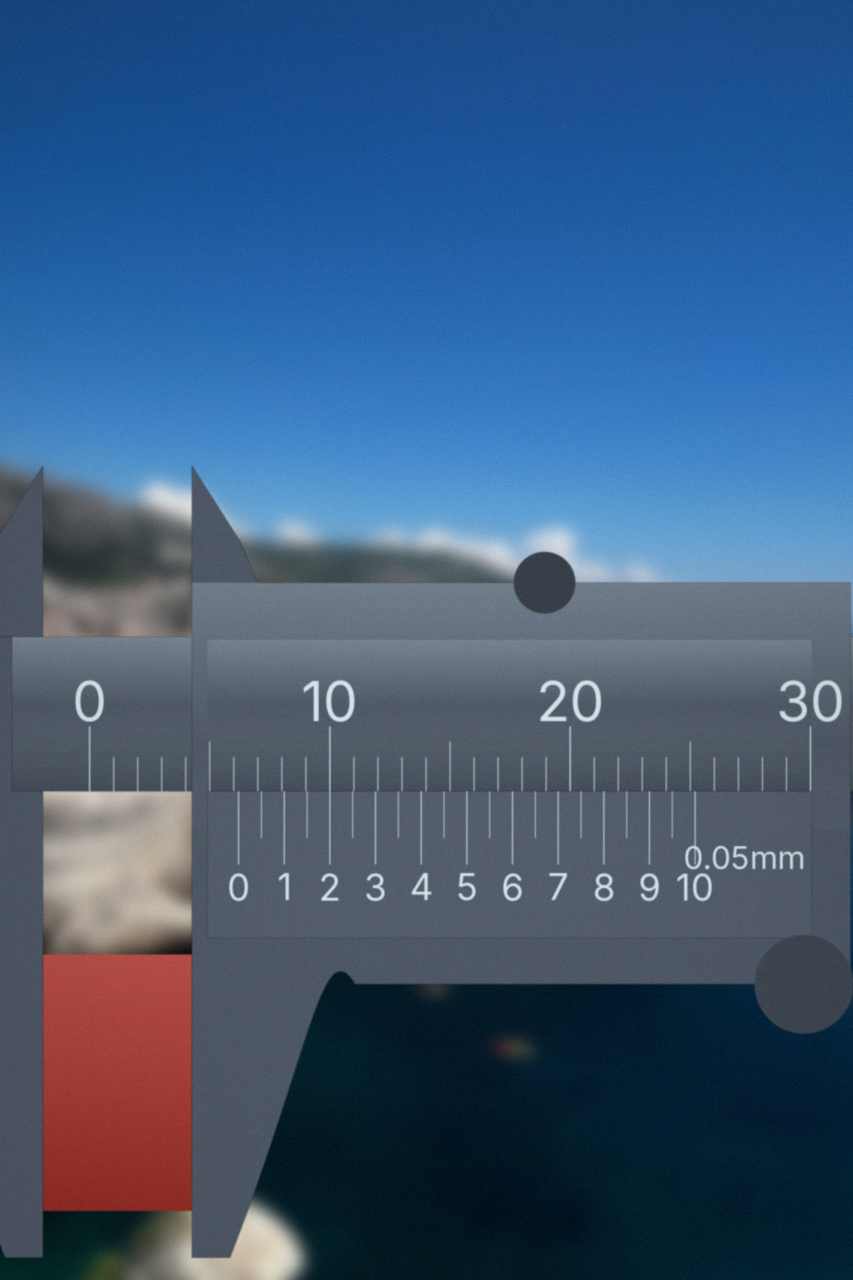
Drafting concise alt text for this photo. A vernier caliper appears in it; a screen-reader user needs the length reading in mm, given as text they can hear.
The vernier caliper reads 6.2 mm
